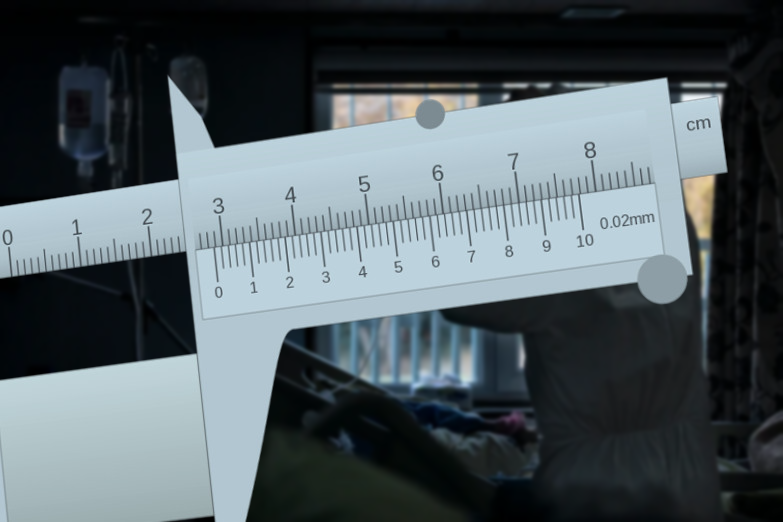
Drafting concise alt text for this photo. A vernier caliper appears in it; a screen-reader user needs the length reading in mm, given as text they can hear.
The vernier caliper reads 28.8 mm
